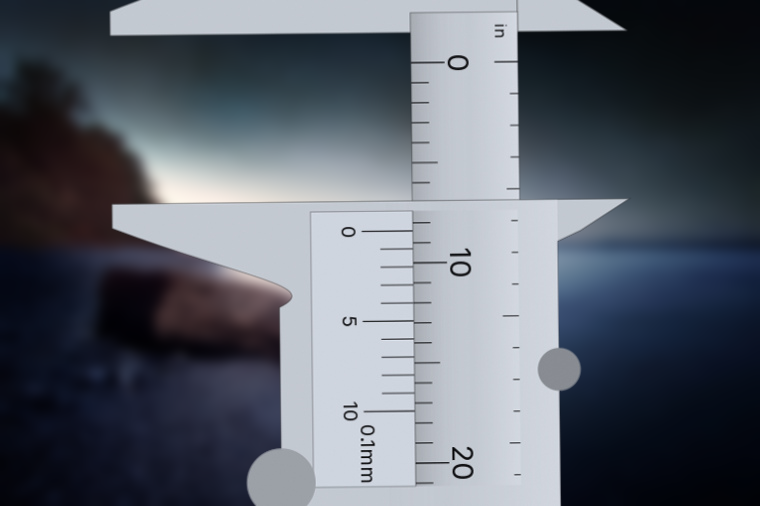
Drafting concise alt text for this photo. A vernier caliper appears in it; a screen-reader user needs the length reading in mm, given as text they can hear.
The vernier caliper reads 8.4 mm
